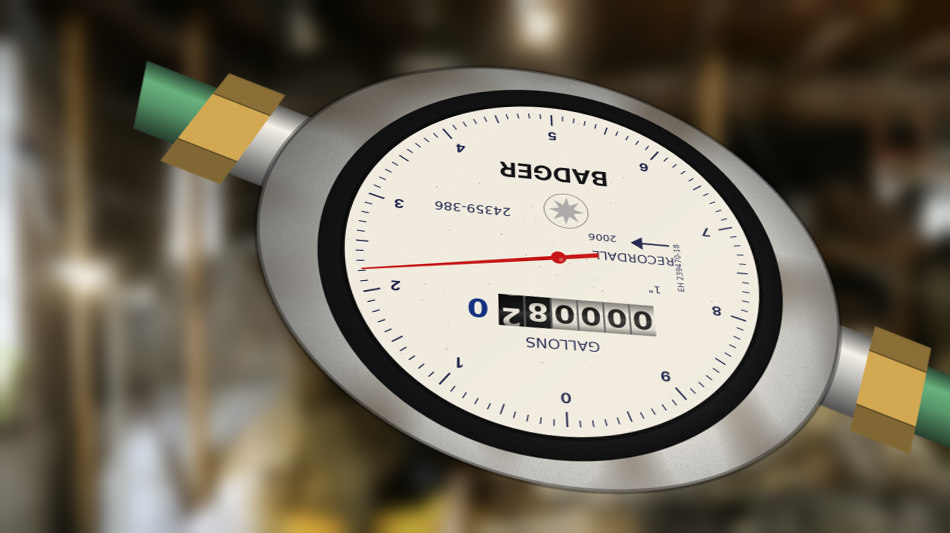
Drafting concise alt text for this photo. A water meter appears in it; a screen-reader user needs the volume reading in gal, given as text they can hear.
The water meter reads 822.2 gal
